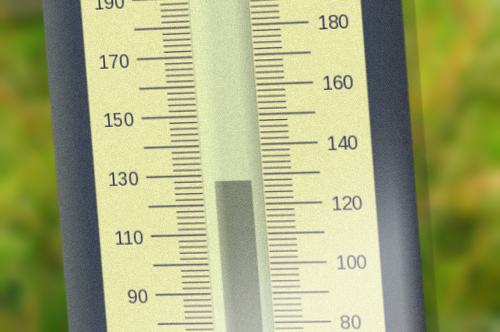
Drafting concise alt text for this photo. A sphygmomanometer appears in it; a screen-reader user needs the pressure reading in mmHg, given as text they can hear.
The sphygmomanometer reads 128 mmHg
